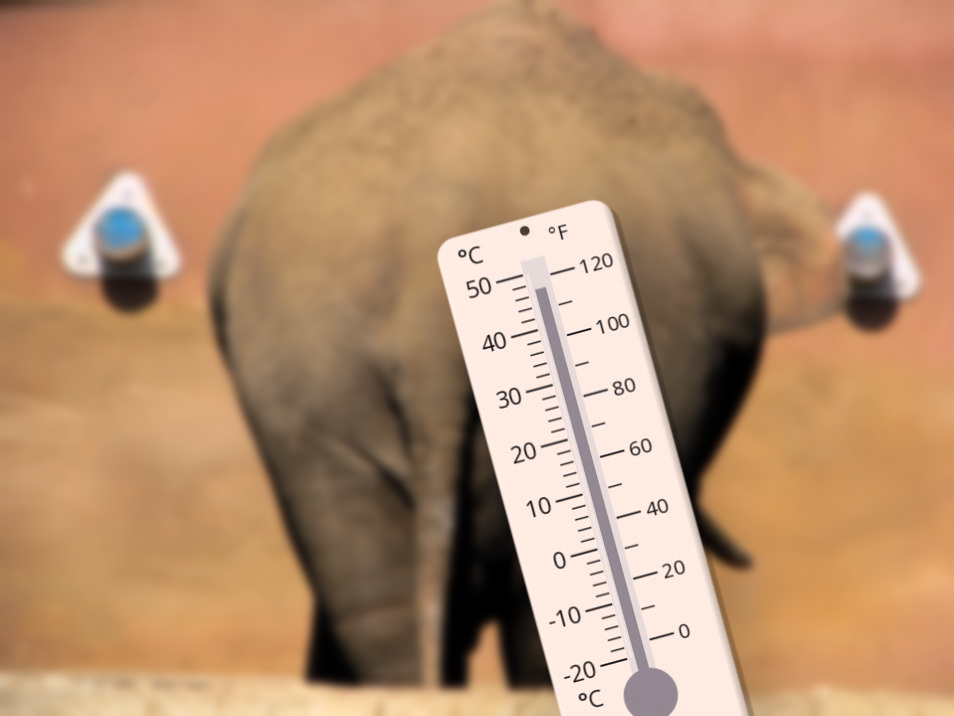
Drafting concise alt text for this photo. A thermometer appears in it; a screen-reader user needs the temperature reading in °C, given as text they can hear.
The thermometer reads 47 °C
